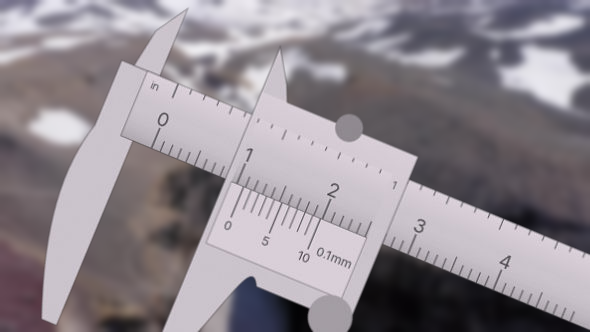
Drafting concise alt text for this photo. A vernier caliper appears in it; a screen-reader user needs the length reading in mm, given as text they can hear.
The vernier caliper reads 10.8 mm
